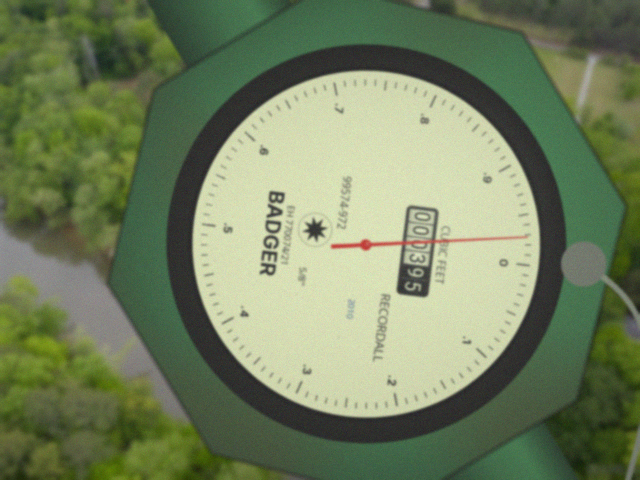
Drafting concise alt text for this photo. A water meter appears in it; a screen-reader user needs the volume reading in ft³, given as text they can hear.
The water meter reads 394.97 ft³
